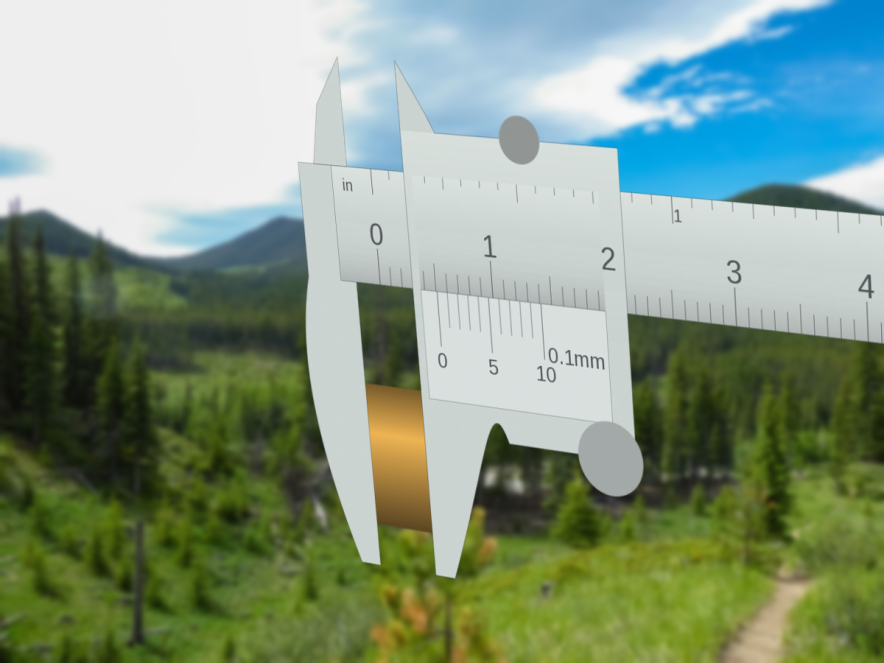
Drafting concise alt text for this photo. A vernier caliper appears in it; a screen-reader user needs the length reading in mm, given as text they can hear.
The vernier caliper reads 5.1 mm
